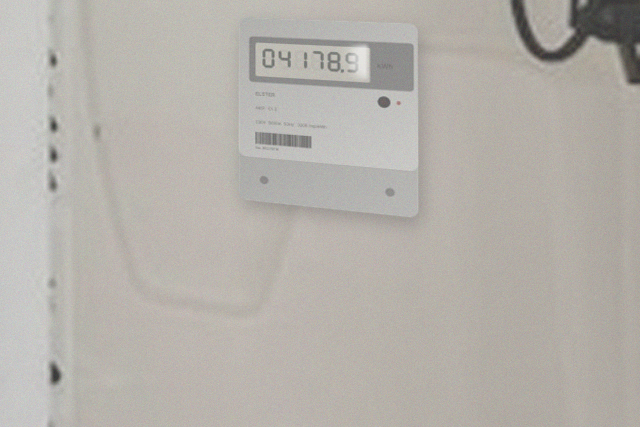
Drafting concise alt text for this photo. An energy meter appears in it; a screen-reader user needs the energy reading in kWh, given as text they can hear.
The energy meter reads 4178.9 kWh
